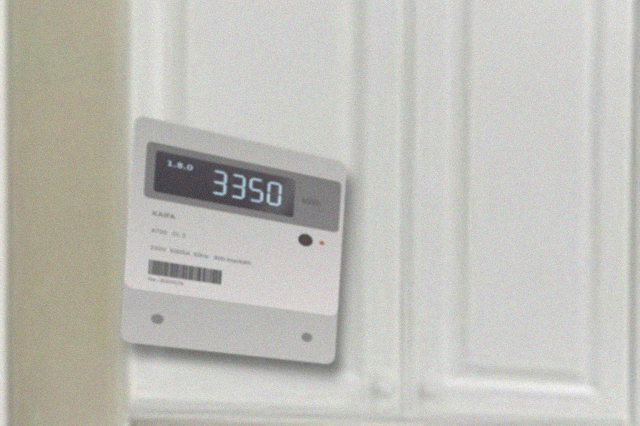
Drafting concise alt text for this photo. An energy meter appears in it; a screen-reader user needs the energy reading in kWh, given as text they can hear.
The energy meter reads 3350 kWh
